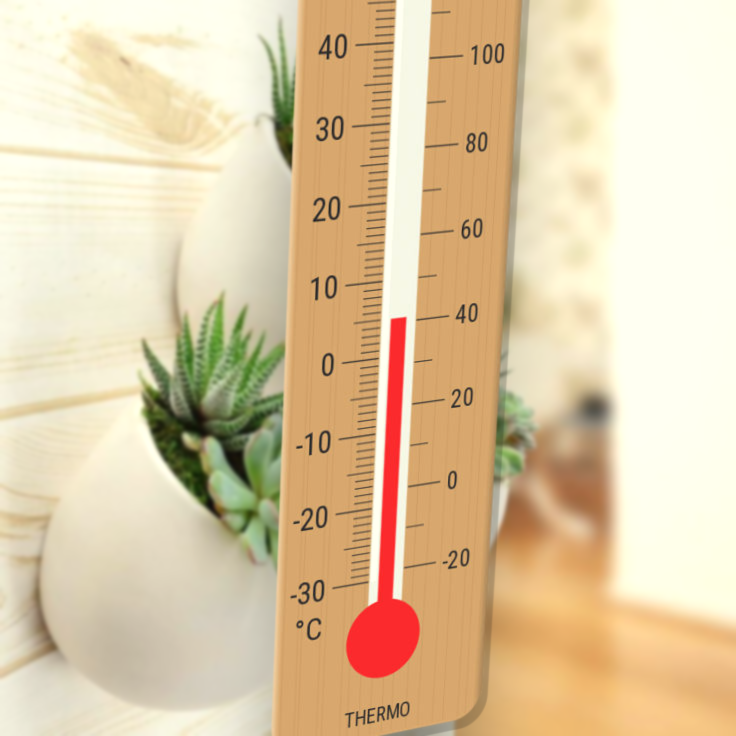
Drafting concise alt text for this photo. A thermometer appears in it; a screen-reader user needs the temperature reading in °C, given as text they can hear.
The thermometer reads 5 °C
